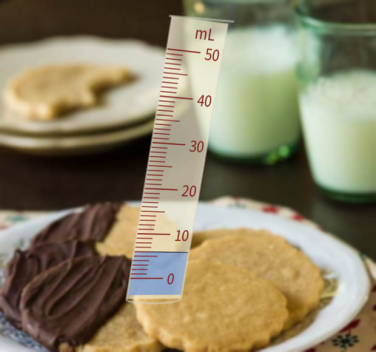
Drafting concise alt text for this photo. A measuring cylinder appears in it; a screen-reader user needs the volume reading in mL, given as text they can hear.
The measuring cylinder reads 6 mL
